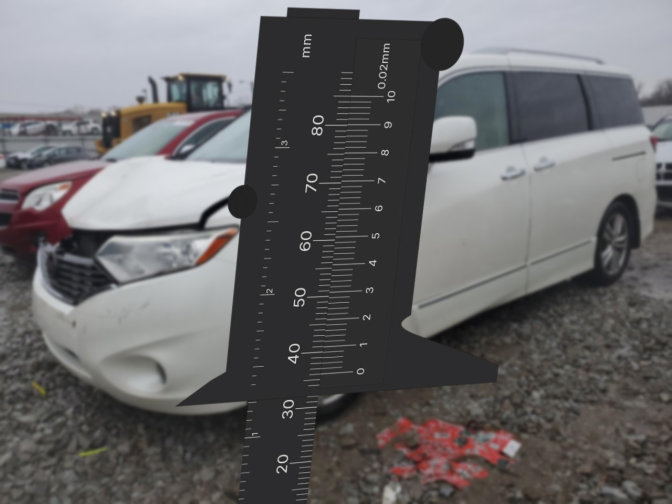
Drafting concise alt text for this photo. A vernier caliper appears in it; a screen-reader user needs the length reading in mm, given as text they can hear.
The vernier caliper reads 36.0 mm
